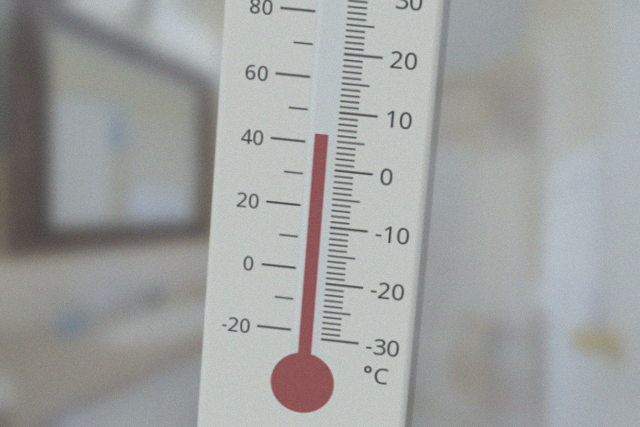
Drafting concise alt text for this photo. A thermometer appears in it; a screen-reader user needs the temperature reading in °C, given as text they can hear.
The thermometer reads 6 °C
